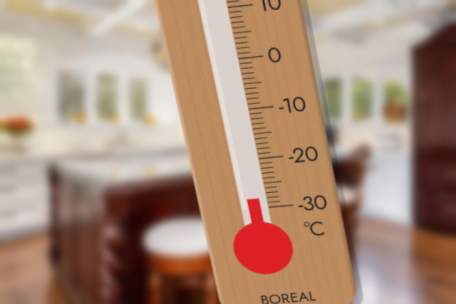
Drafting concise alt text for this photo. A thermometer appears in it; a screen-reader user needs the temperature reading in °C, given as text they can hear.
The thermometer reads -28 °C
